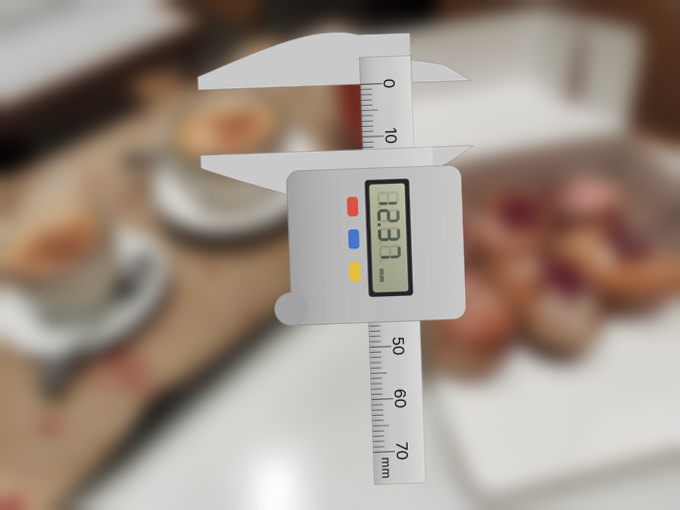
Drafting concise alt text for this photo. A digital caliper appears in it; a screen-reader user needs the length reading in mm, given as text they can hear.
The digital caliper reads 12.37 mm
